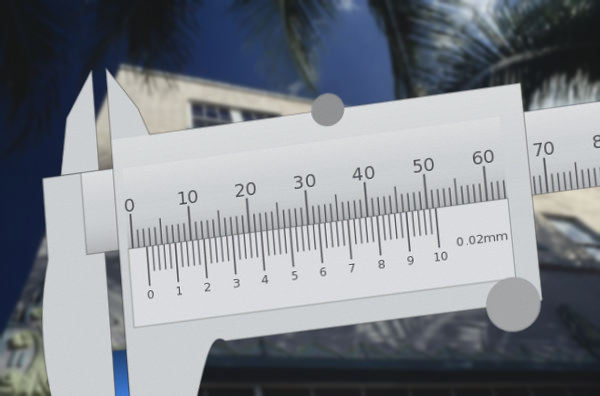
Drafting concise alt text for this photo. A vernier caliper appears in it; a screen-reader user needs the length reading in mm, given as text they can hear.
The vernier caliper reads 2.4 mm
